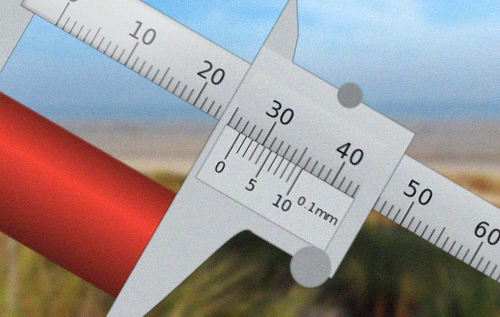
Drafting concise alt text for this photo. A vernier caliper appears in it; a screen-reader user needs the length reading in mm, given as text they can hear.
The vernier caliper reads 26.8 mm
